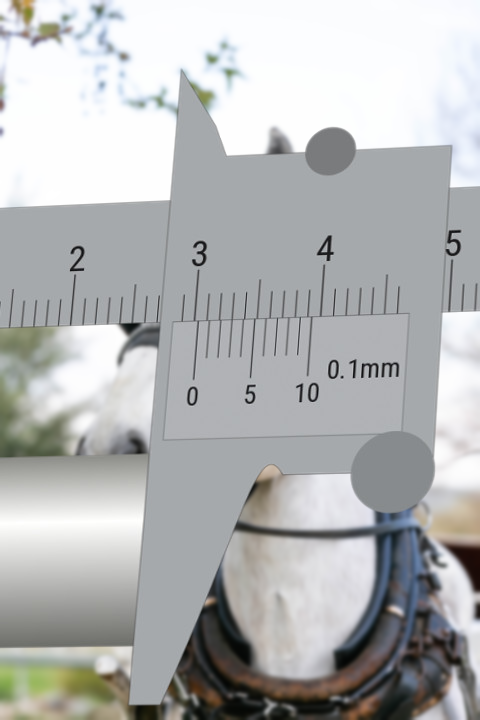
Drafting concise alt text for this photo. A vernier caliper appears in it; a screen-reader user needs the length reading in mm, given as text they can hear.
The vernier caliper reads 30.3 mm
